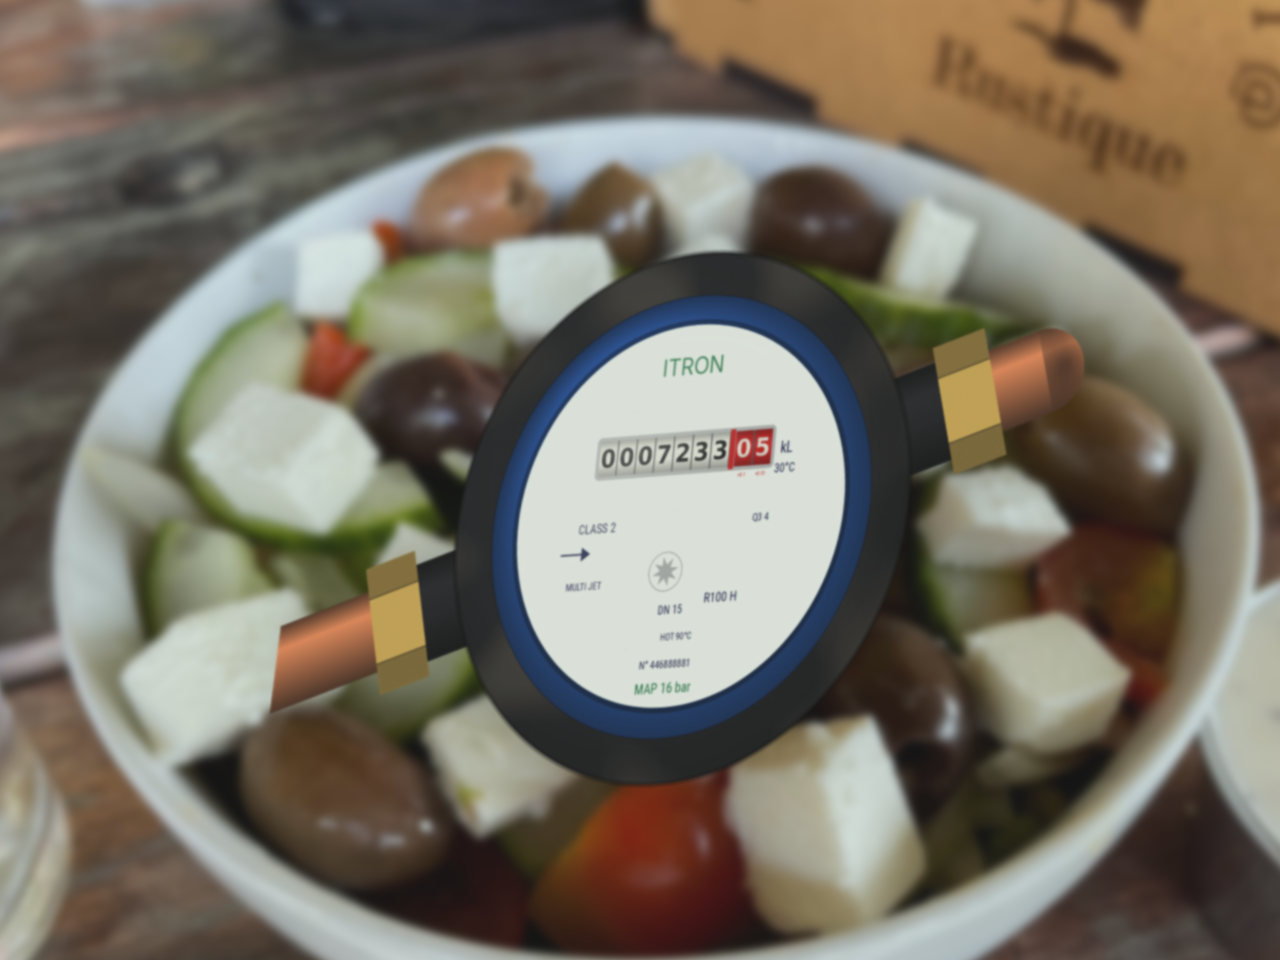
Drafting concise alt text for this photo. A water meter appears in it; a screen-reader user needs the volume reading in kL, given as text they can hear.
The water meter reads 7233.05 kL
